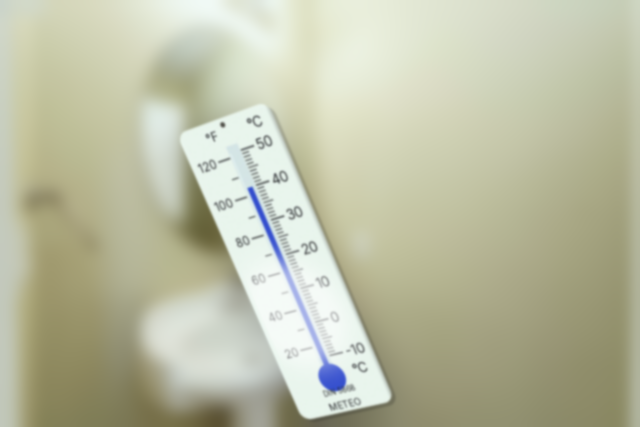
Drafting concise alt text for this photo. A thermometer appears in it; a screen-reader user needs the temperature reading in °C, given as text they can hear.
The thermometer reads 40 °C
